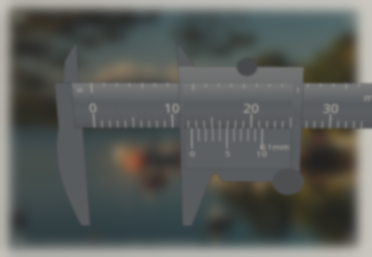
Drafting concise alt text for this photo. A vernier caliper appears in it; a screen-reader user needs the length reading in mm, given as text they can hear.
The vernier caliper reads 12.4 mm
